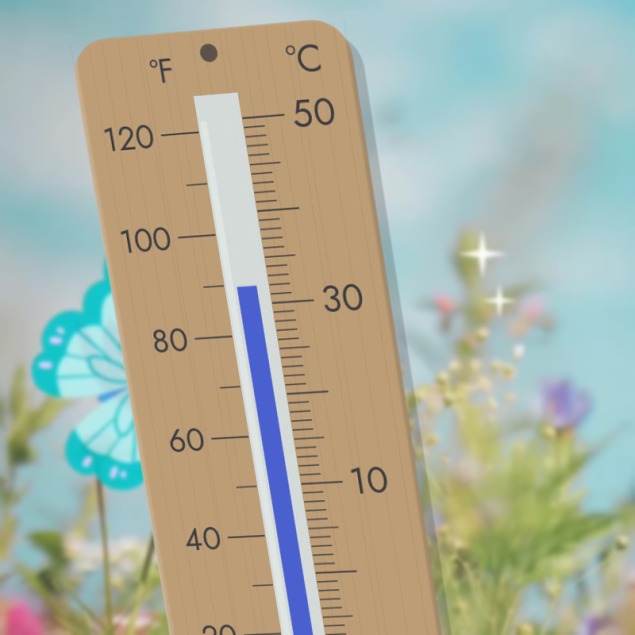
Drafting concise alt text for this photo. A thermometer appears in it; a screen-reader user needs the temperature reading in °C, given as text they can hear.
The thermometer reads 32 °C
